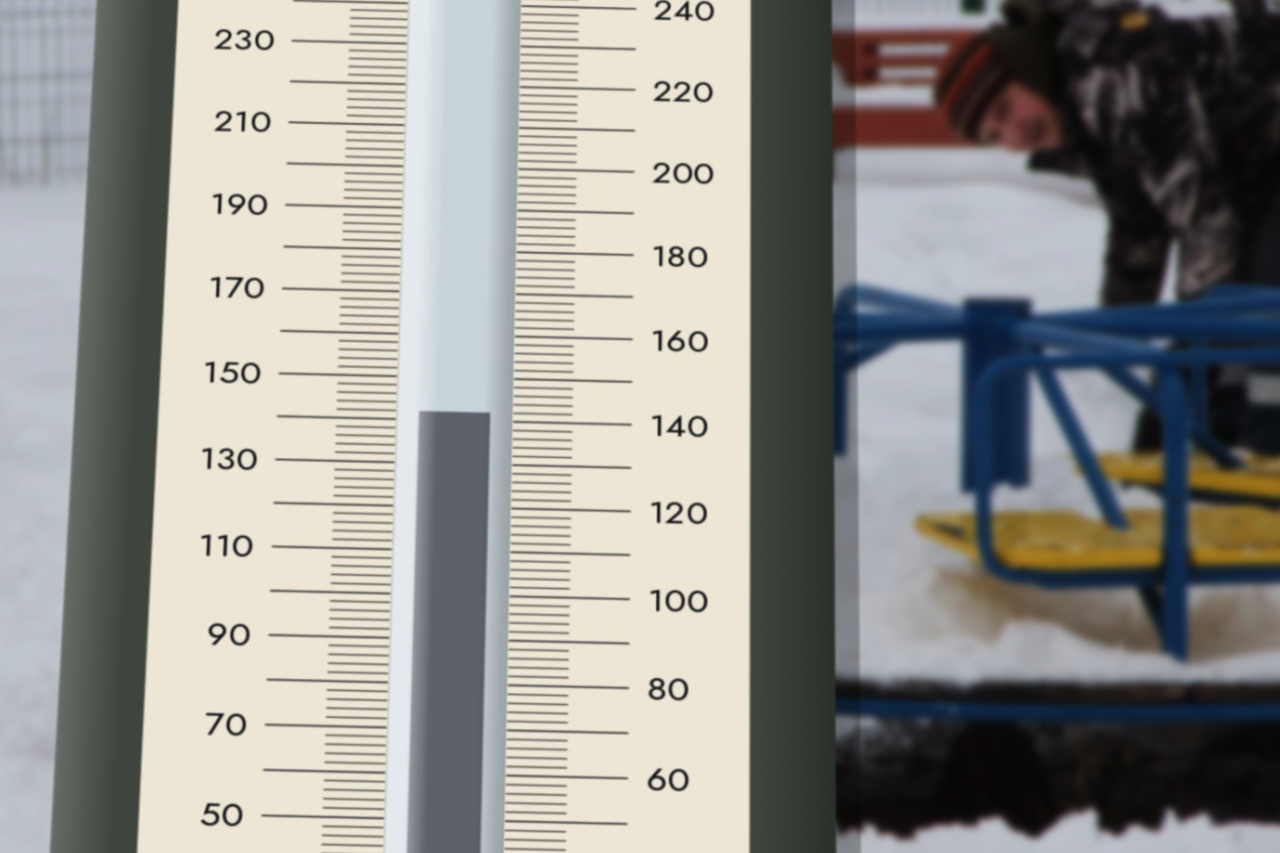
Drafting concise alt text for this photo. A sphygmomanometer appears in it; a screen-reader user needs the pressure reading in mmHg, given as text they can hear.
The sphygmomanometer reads 142 mmHg
